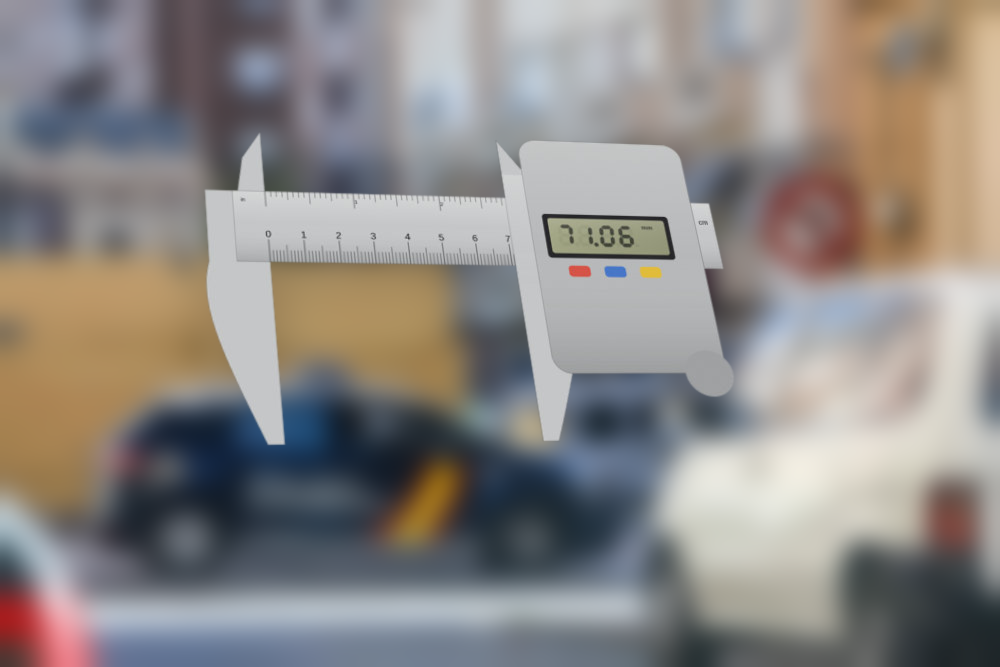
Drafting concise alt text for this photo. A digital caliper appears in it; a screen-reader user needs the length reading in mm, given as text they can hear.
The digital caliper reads 71.06 mm
